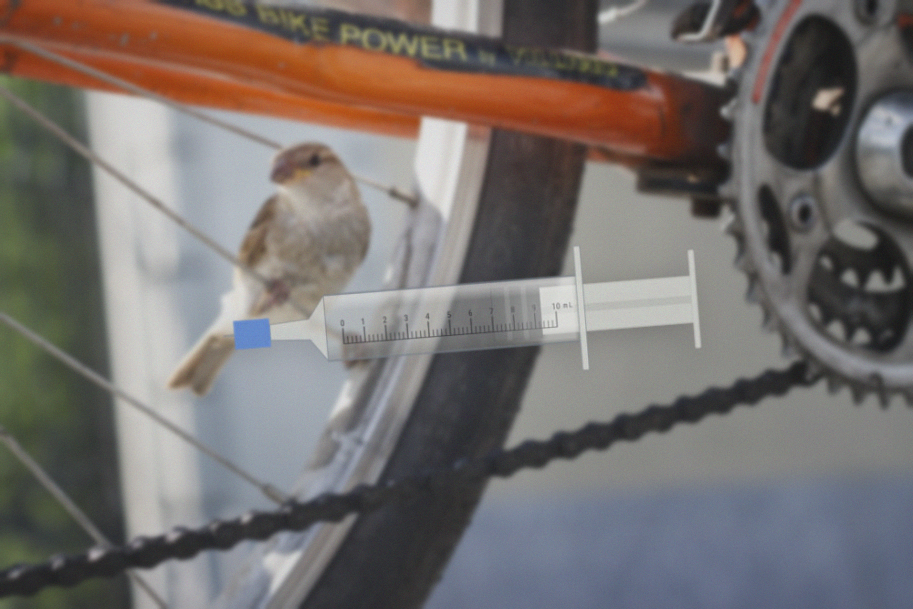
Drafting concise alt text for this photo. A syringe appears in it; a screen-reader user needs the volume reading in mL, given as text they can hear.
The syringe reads 7 mL
